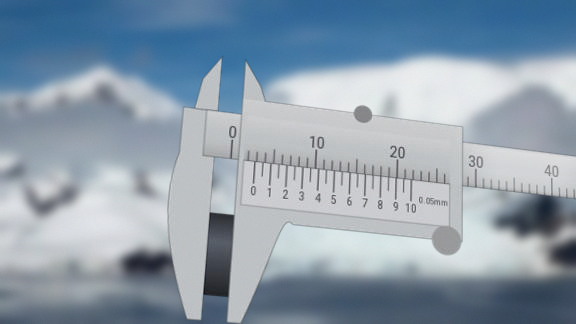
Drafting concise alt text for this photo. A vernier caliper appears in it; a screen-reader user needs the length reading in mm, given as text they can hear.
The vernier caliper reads 2.8 mm
